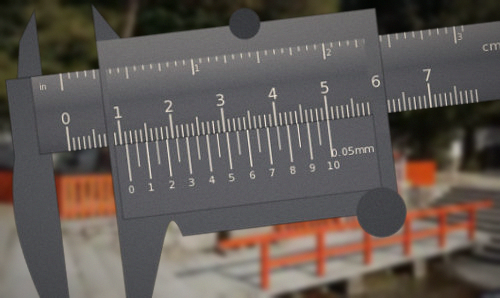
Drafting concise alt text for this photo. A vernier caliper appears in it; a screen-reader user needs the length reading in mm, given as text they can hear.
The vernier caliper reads 11.0 mm
